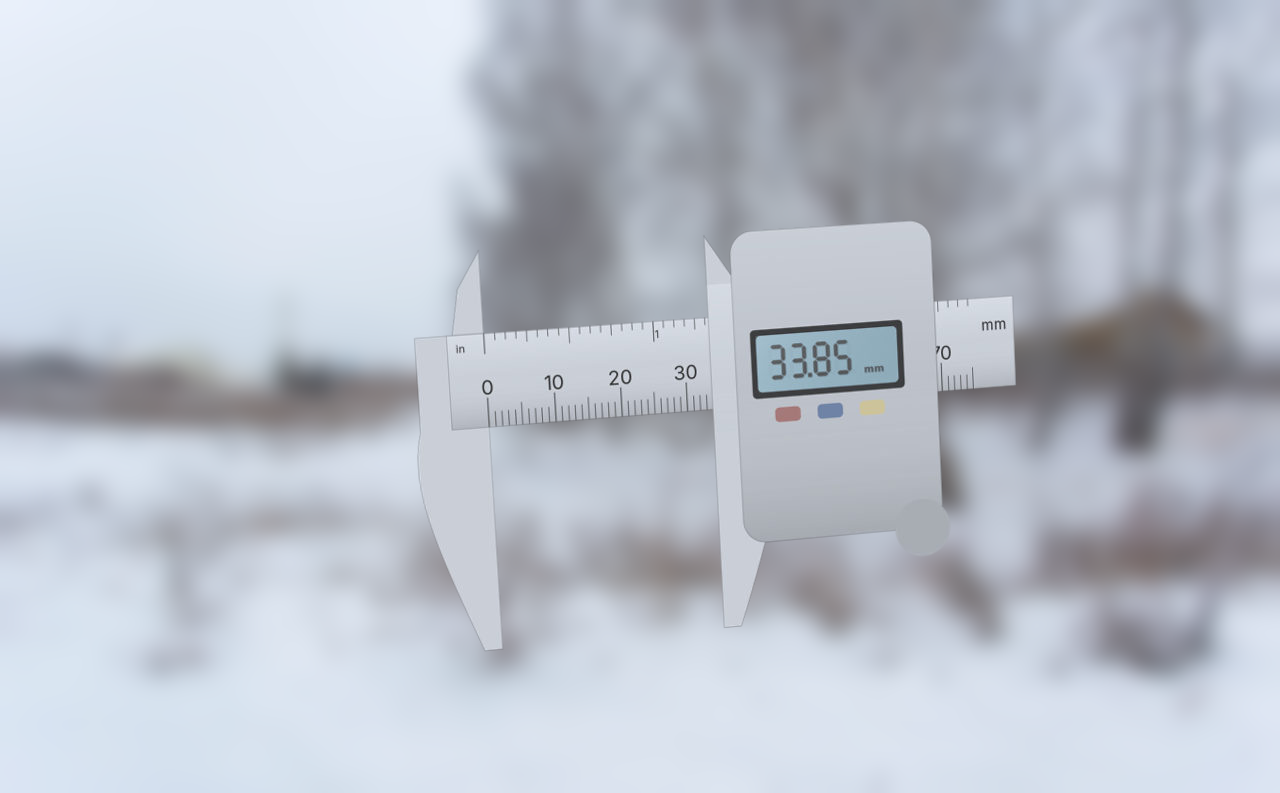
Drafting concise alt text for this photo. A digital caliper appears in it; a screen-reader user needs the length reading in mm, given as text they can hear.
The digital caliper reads 33.85 mm
